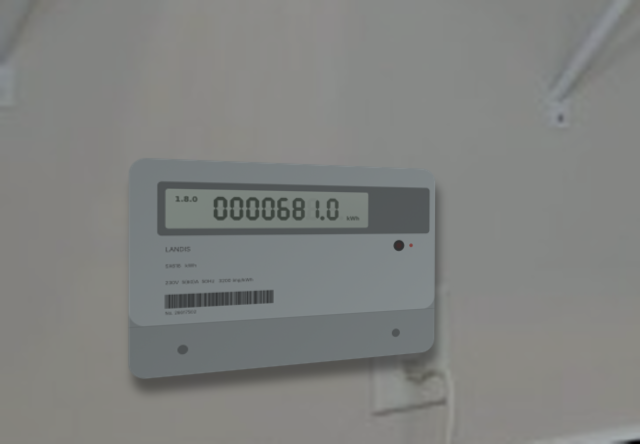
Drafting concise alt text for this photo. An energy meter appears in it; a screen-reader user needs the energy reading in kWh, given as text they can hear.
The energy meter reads 681.0 kWh
